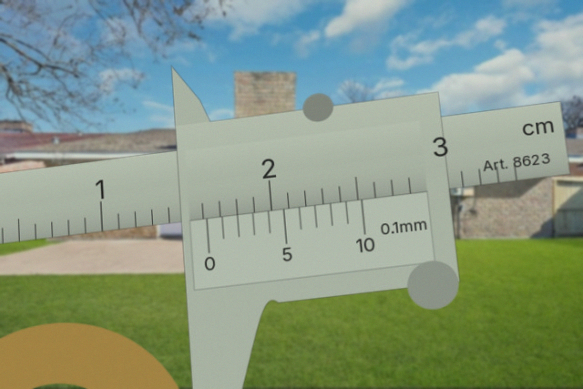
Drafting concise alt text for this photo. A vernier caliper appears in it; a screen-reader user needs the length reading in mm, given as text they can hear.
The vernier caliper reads 16.2 mm
